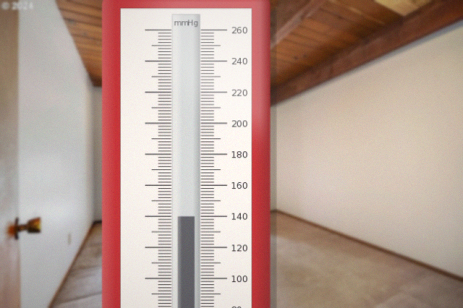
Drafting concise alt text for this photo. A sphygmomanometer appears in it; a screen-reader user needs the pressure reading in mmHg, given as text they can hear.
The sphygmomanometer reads 140 mmHg
